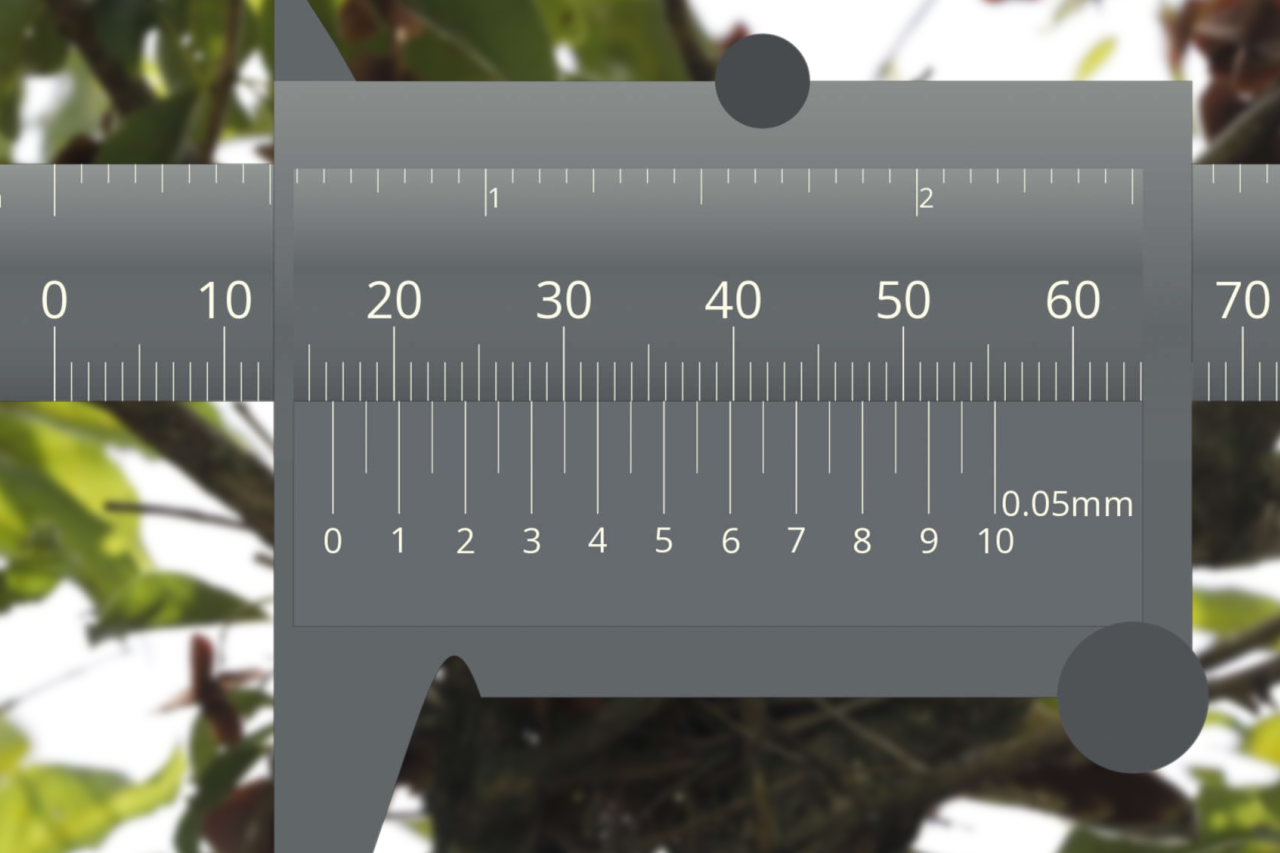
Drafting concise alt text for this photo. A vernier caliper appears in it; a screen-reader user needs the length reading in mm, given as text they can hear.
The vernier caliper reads 16.4 mm
